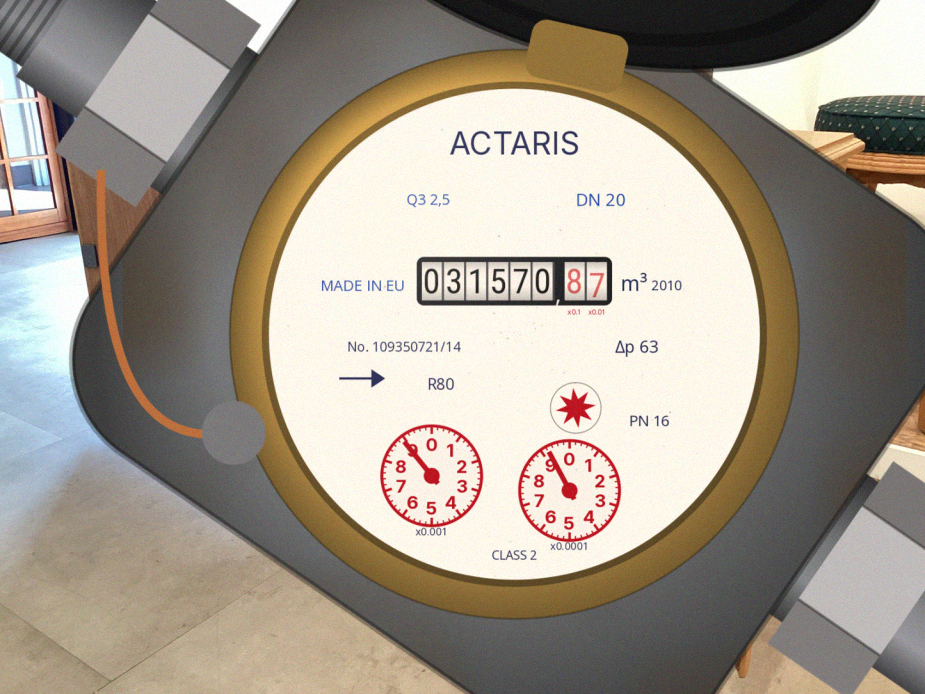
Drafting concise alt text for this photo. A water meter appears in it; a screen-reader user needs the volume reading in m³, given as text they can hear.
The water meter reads 31570.8689 m³
